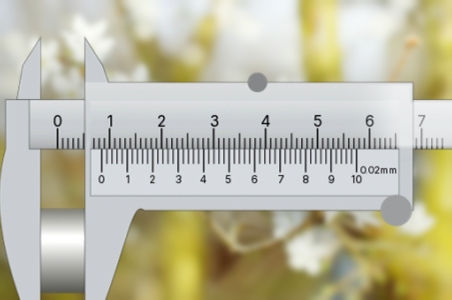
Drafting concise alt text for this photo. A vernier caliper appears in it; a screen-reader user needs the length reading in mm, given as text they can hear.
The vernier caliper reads 8.5 mm
